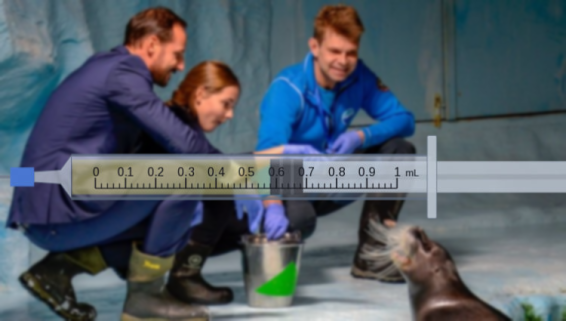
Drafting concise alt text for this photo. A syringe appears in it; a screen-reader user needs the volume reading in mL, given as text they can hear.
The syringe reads 0.58 mL
